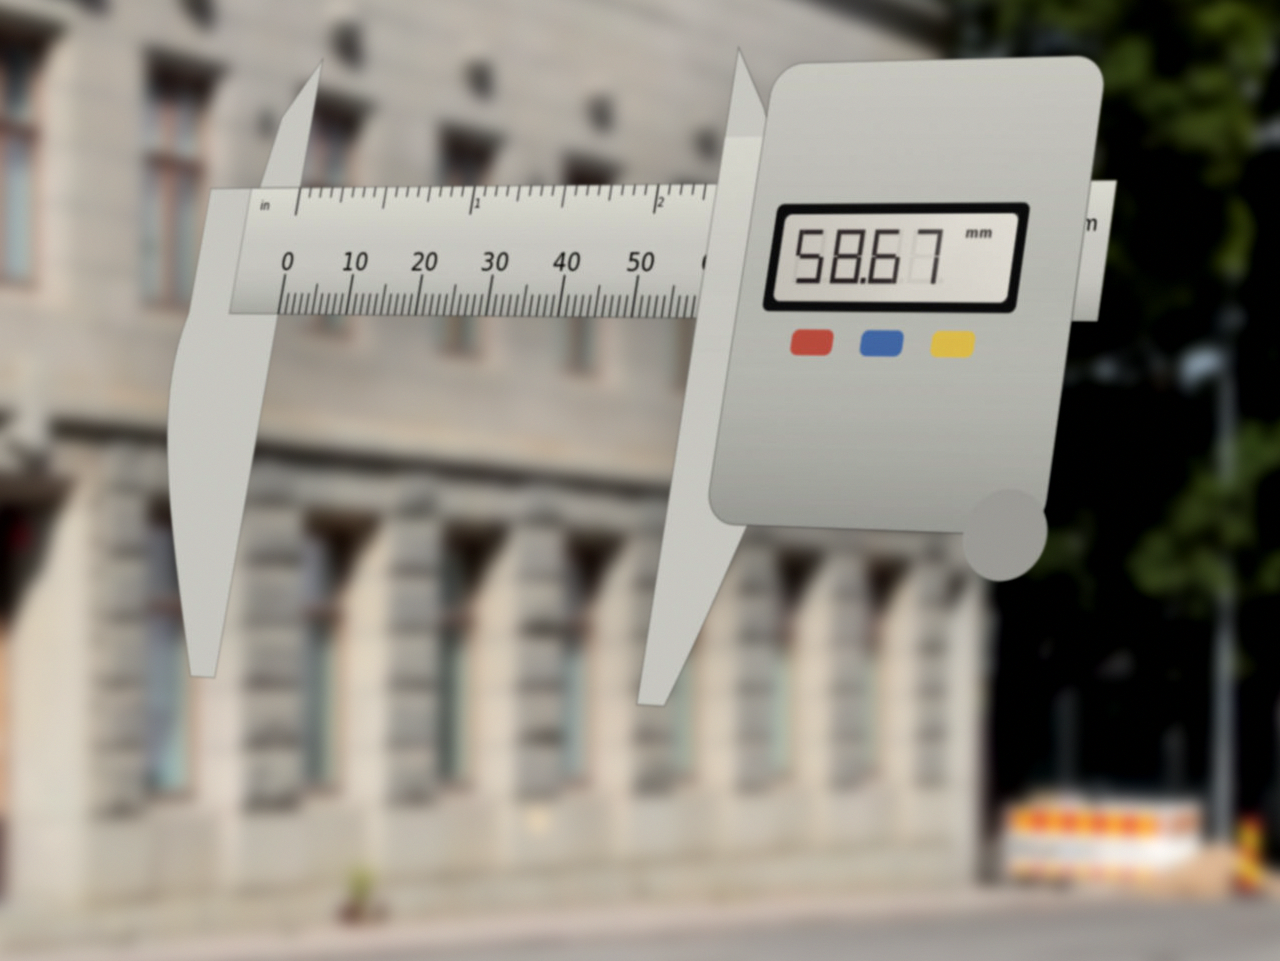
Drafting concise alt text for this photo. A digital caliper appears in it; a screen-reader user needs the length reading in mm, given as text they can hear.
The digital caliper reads 58.67 mm
